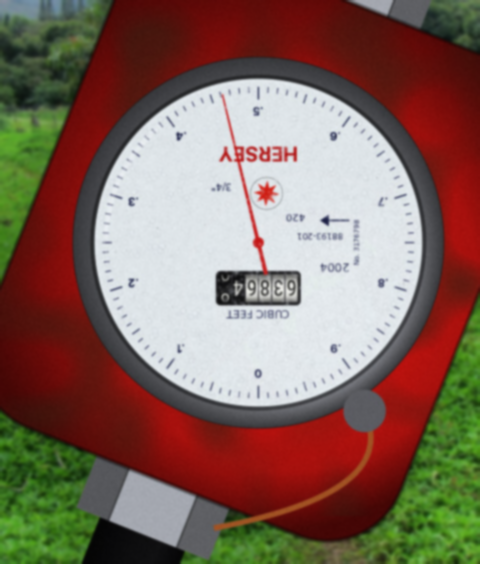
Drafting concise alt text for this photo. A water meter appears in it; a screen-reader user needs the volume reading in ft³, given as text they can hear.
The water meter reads 638648.46 ft³
